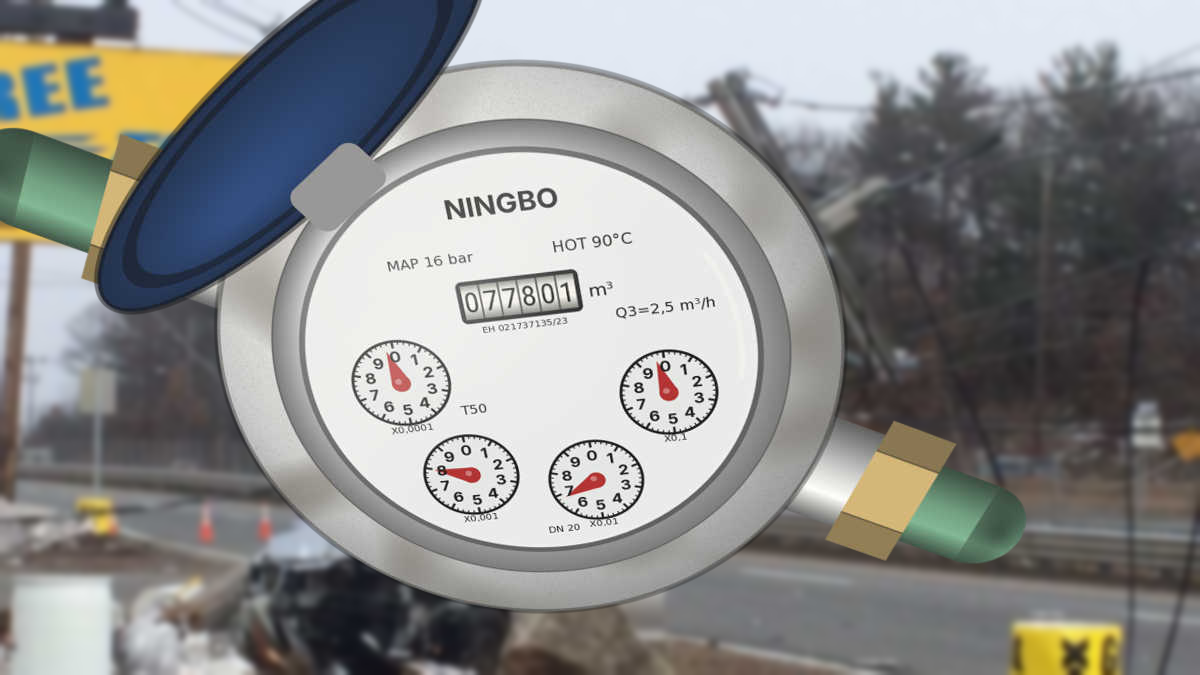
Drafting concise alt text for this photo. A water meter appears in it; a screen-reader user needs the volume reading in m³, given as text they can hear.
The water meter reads 77800.9679 m³
